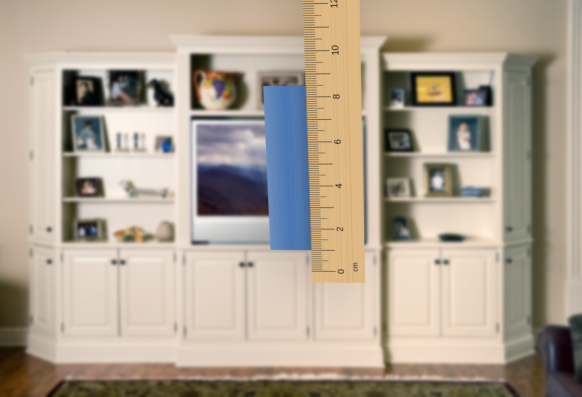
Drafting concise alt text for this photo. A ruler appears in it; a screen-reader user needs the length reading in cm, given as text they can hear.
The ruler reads 7.5 cm
